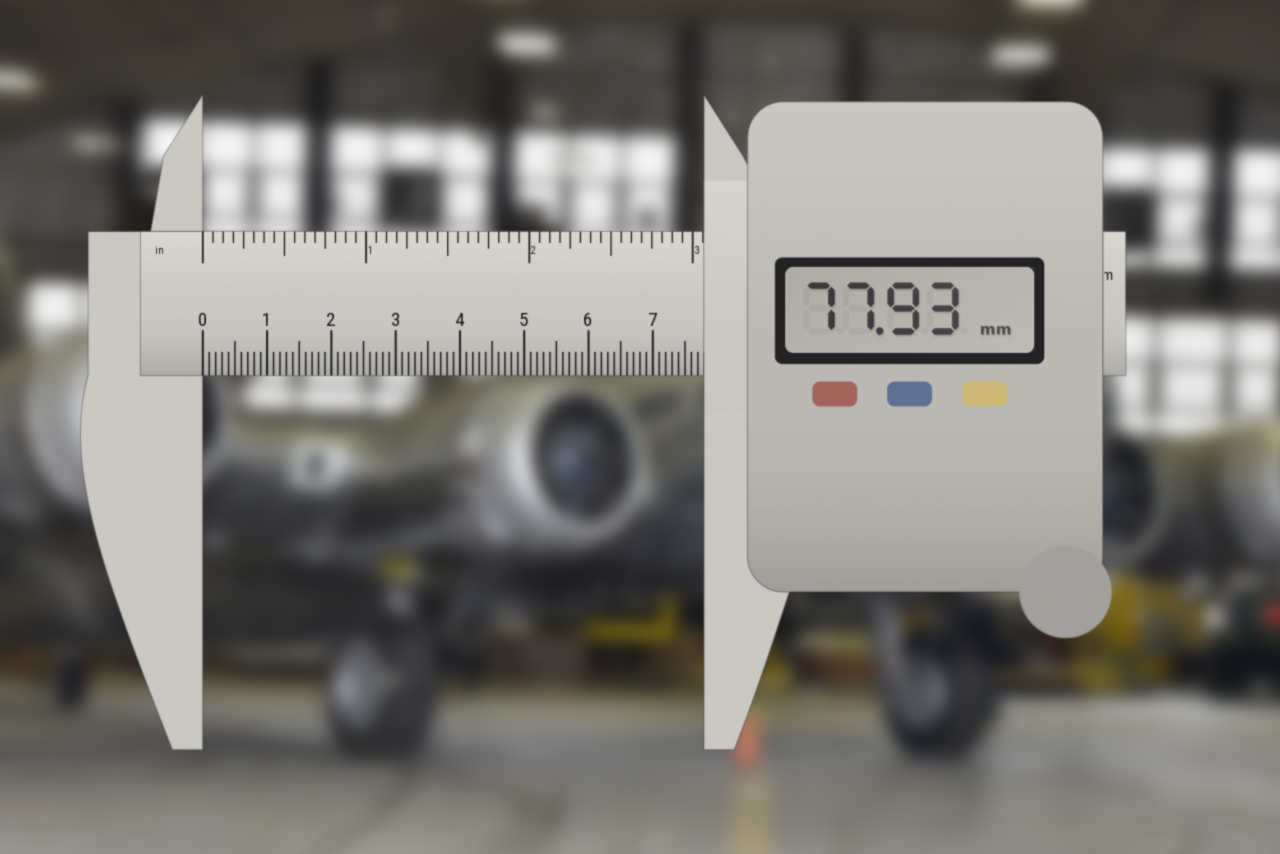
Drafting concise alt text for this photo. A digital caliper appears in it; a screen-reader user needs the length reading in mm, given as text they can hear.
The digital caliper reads 77.93 mm
